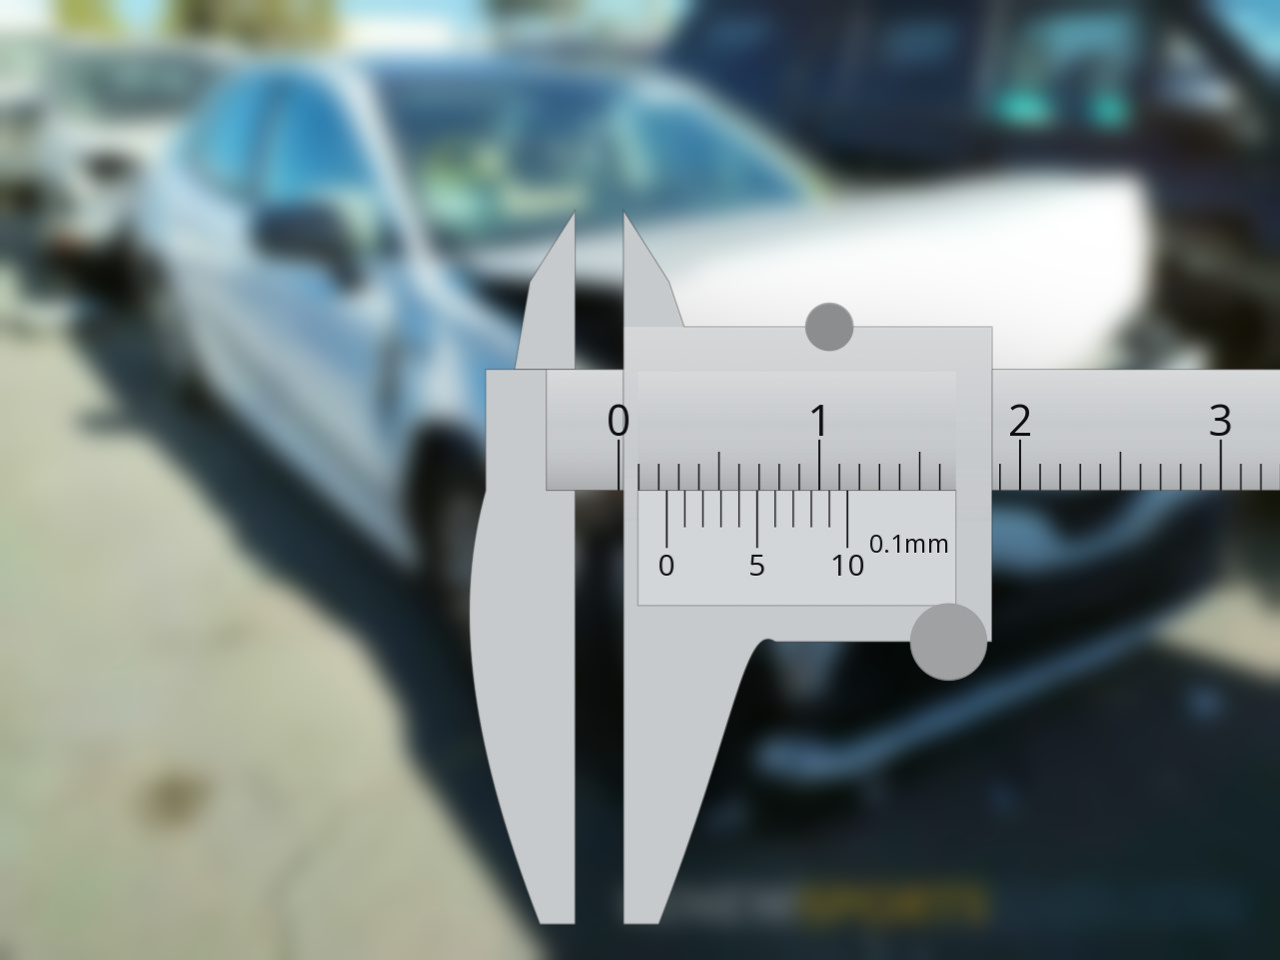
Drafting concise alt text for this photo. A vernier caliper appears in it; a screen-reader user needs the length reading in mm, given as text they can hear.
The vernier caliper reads 2.4 mm
